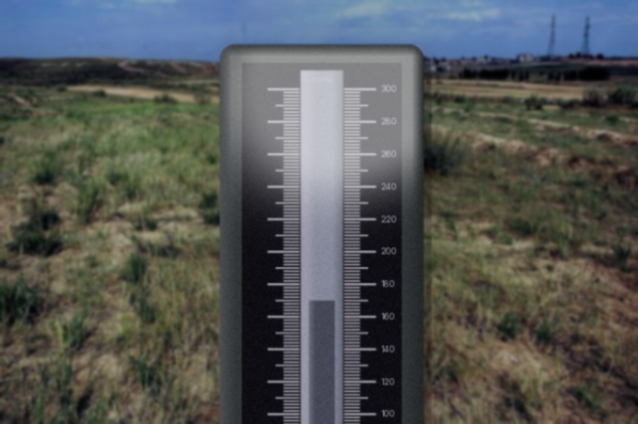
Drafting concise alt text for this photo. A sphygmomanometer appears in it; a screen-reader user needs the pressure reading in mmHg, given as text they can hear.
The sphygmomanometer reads 170 mmHg
